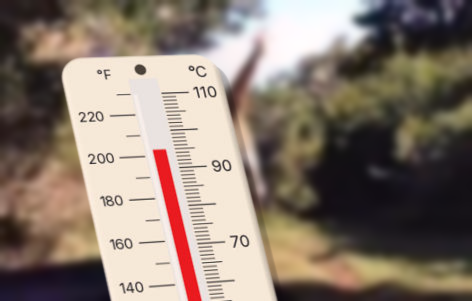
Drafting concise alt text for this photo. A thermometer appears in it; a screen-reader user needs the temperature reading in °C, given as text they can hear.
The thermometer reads 95 °C
